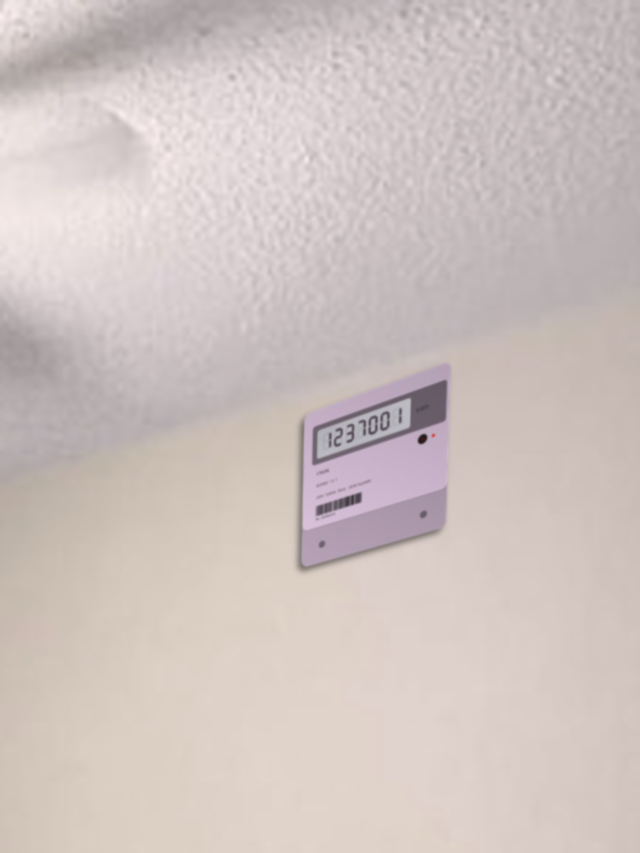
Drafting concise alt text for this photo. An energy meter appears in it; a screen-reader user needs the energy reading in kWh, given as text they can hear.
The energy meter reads 1237001 kWh
